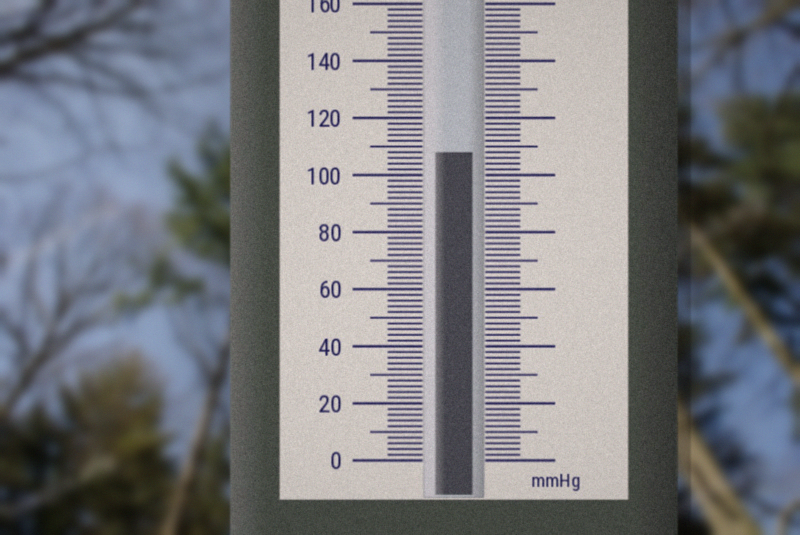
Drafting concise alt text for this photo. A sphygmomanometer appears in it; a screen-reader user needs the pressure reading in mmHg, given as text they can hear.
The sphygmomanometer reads 108 mmHg
